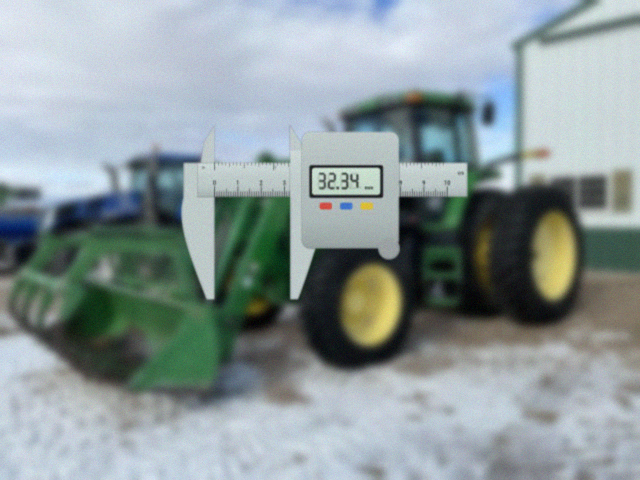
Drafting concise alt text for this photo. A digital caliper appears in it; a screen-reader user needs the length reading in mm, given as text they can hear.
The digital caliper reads 32.34 mm
